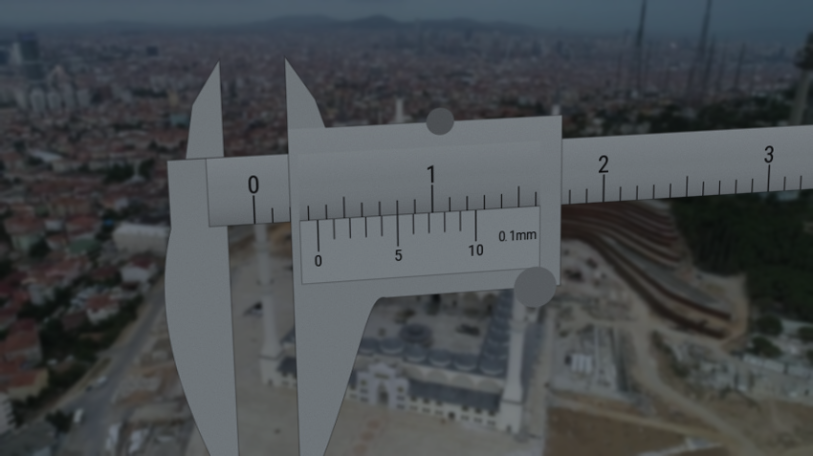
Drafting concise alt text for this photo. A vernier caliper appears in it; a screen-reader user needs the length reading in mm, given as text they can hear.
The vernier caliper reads 3.5 mm
